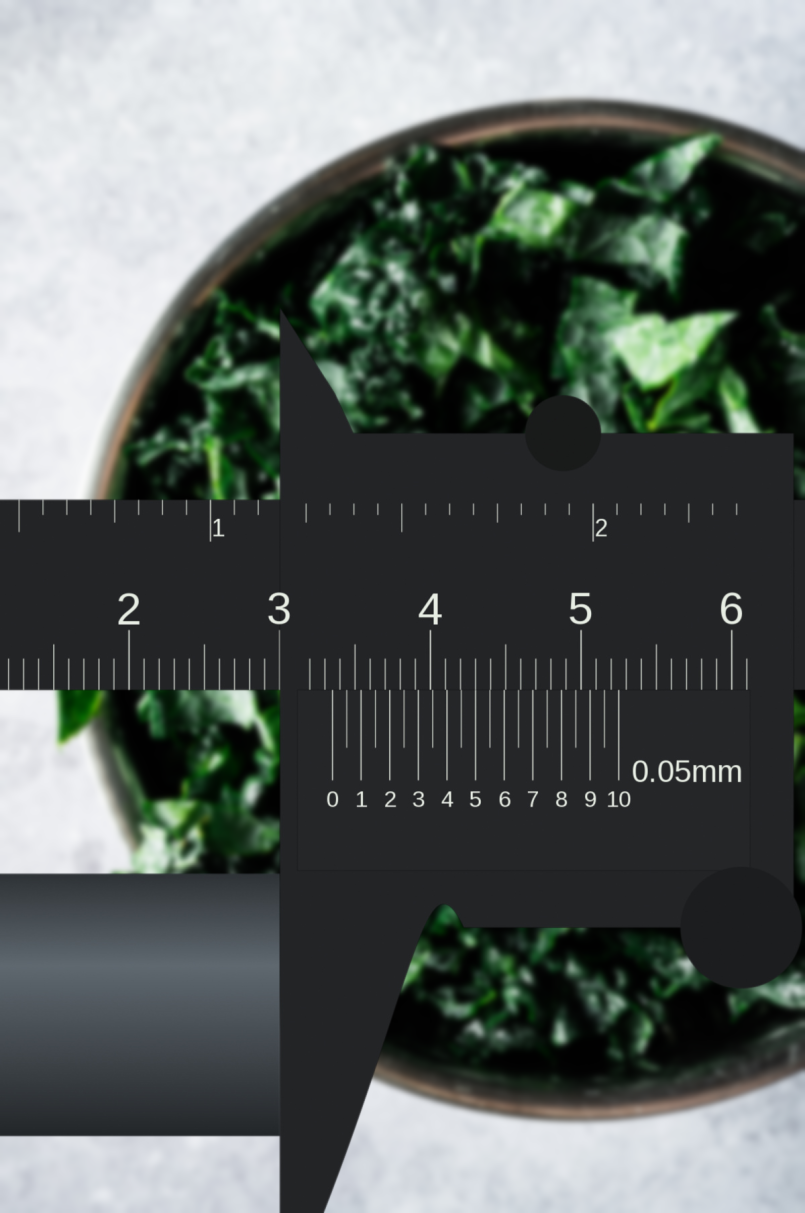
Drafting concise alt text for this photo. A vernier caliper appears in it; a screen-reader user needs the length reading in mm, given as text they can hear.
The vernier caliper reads 33.5 mm
